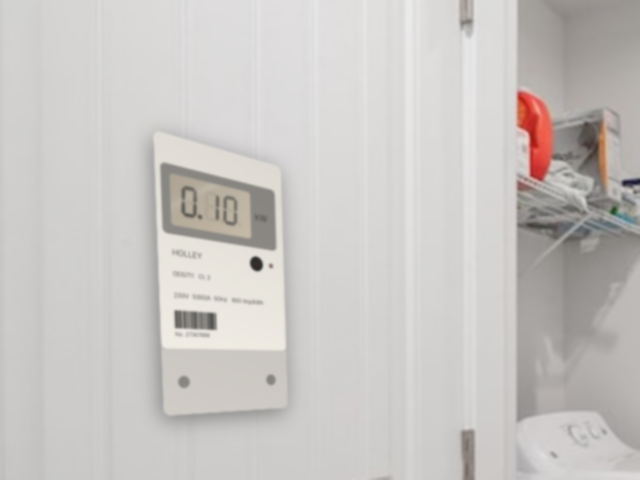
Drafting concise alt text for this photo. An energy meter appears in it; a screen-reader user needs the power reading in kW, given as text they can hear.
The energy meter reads 0.10 kW
